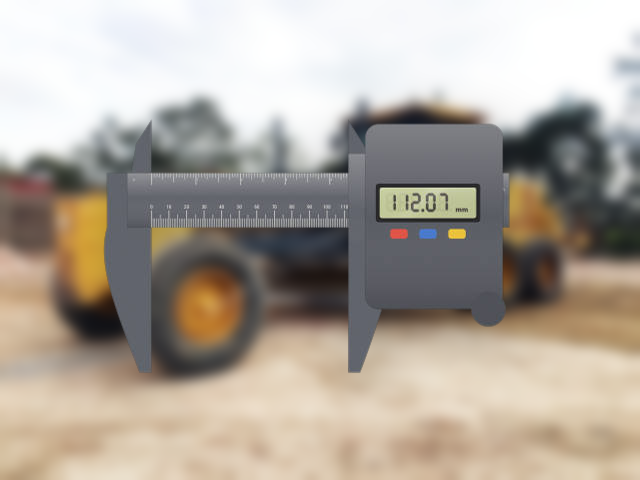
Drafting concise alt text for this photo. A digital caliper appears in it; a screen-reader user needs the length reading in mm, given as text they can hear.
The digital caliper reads 112.07 mm
